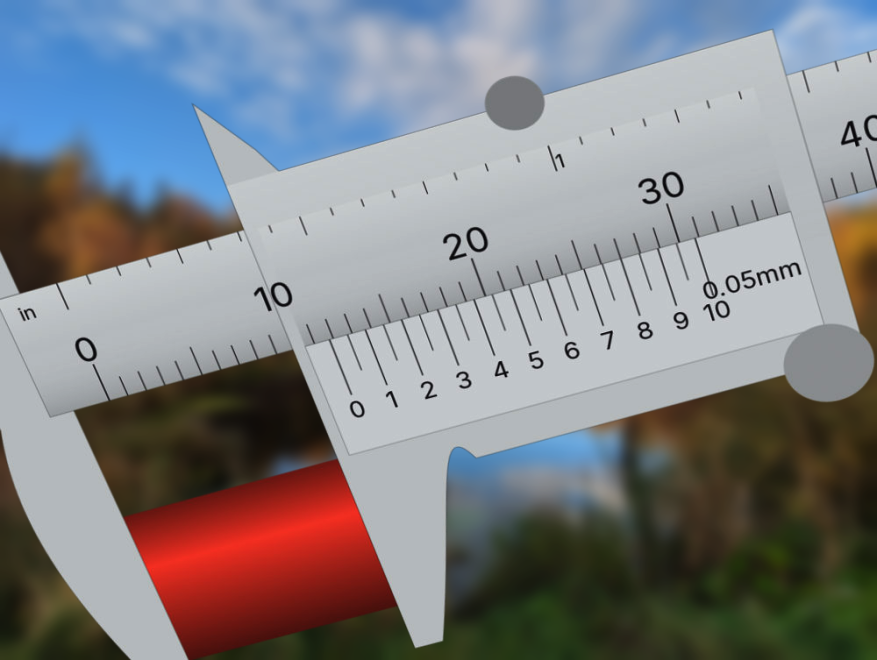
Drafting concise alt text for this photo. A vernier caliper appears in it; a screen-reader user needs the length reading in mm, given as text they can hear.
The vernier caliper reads 11.8 mm
